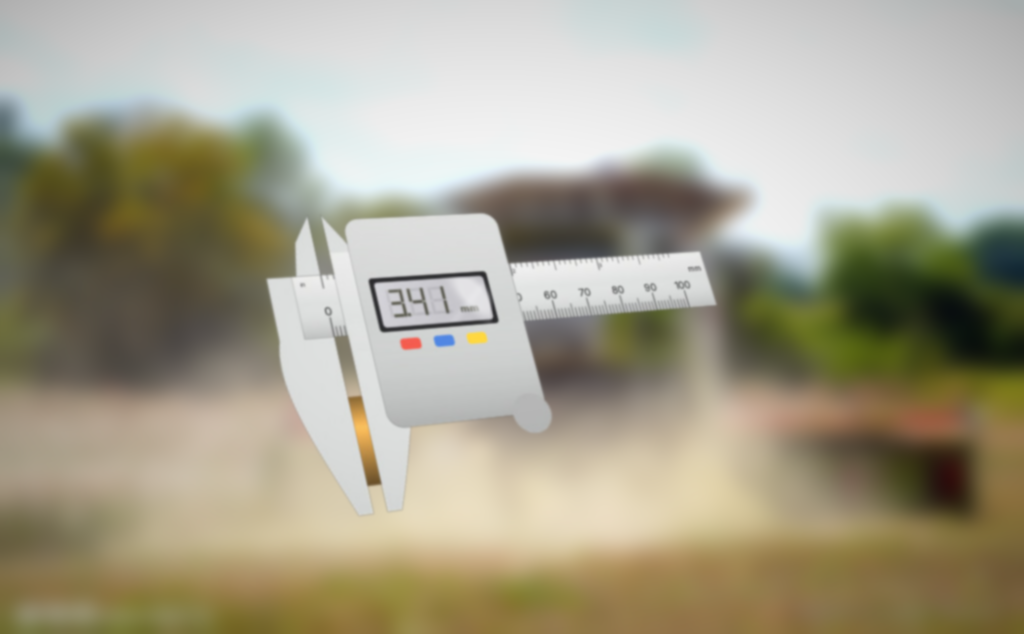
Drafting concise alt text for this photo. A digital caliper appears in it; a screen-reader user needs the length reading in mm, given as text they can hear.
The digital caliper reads 3.41 mm
